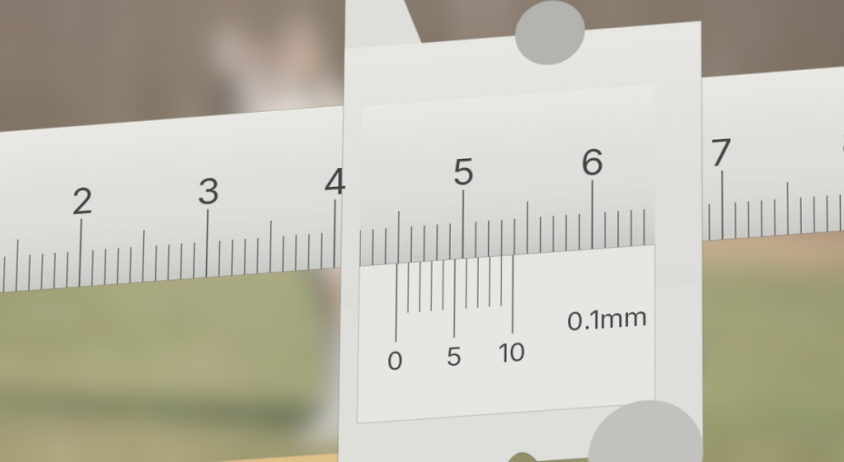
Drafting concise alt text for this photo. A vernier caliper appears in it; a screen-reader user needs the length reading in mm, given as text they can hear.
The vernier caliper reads 44.9 mm
